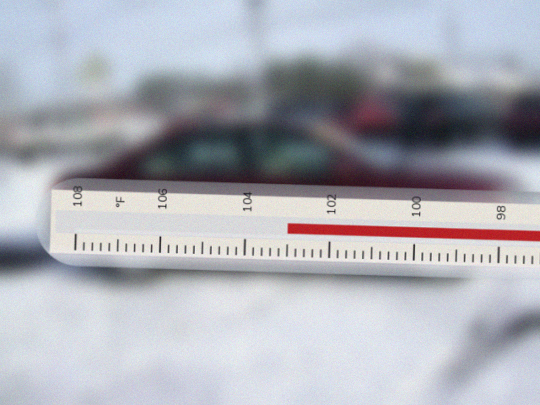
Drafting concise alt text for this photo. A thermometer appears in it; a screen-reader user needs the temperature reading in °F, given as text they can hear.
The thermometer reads 103 °F
